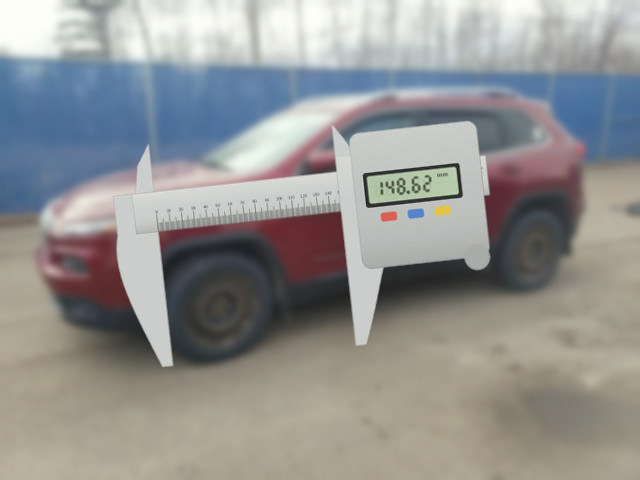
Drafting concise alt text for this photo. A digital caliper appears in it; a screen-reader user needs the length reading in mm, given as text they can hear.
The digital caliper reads 148.62 mm
